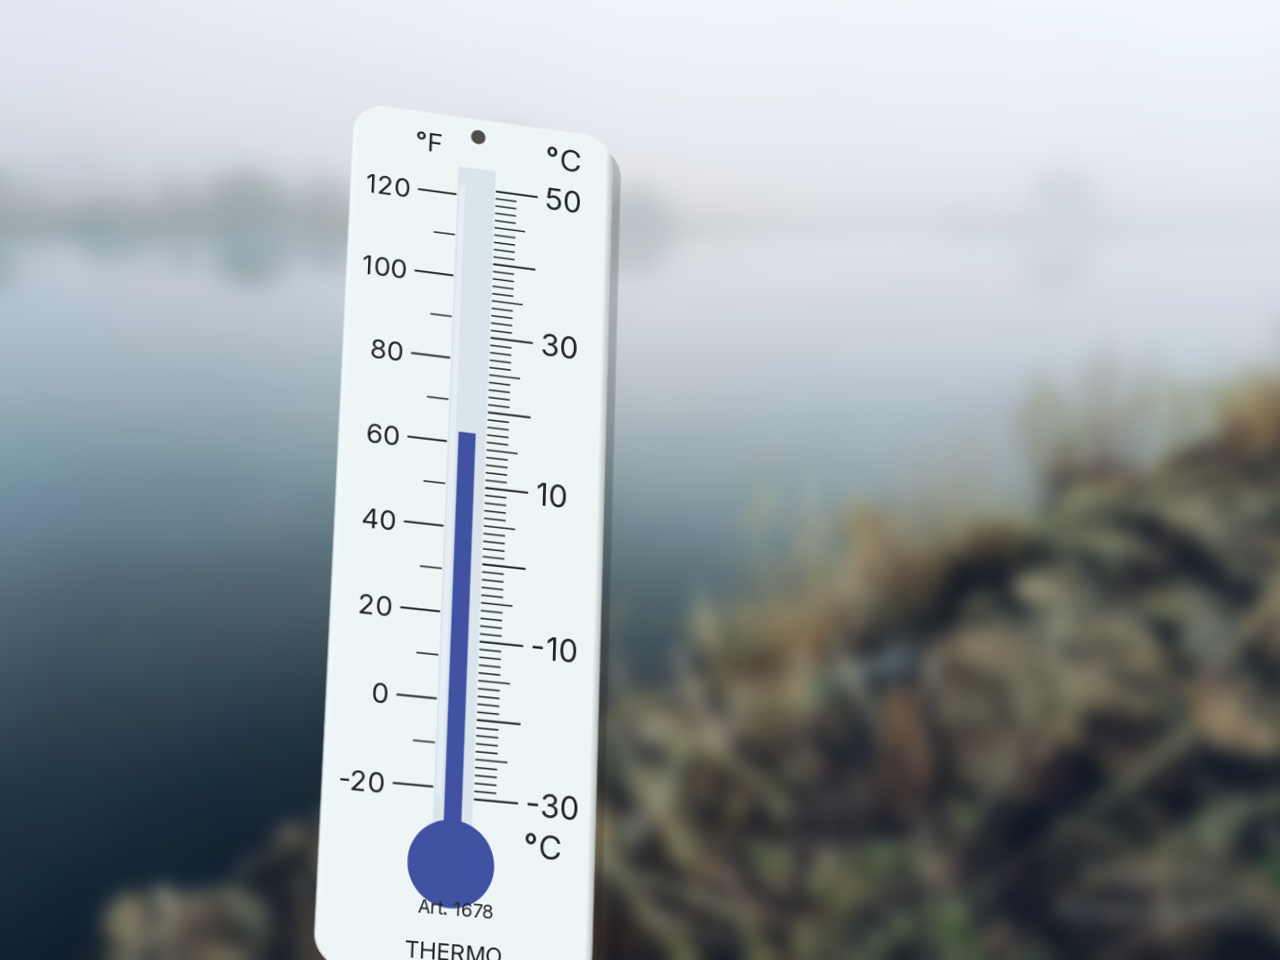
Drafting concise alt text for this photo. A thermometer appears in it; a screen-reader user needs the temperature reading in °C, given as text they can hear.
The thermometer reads 17 °C
